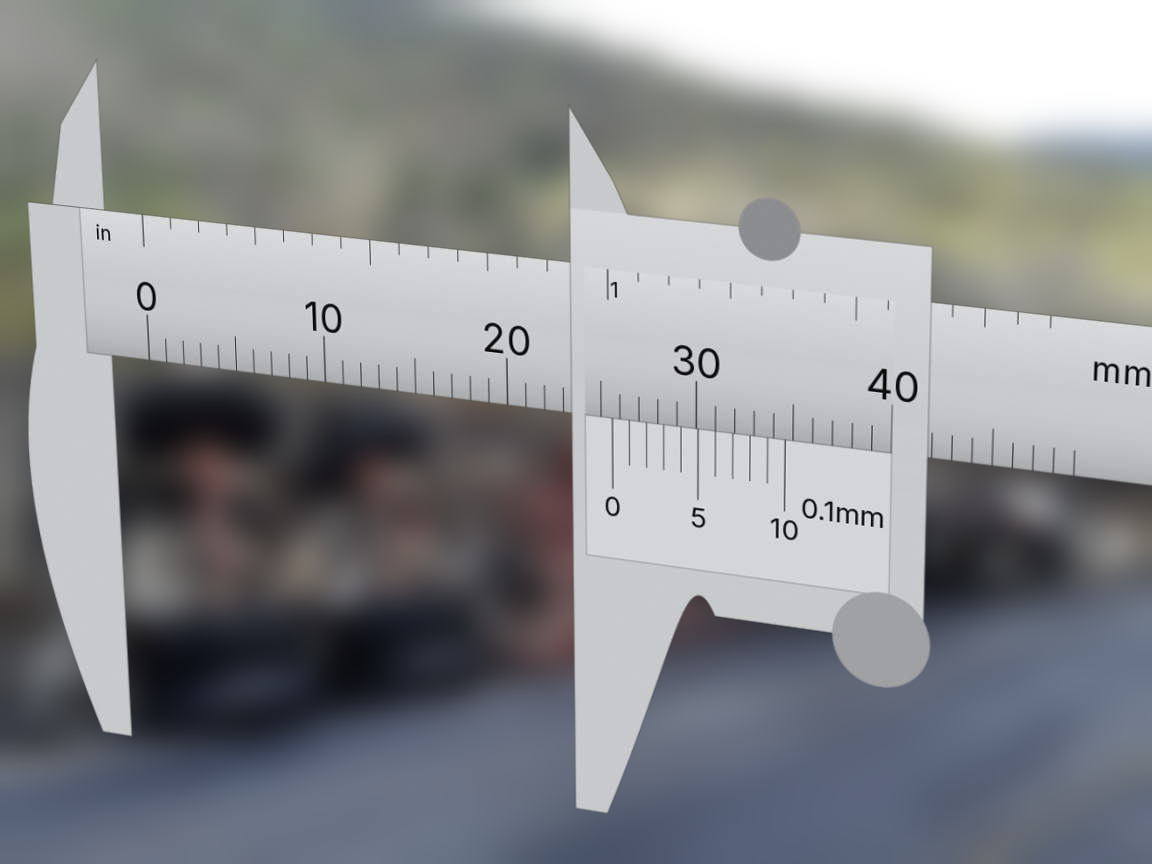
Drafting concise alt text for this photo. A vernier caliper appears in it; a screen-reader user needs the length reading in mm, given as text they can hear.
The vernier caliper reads 25.6 mm
